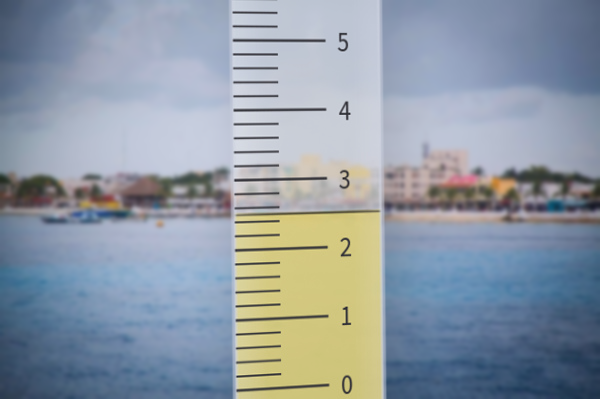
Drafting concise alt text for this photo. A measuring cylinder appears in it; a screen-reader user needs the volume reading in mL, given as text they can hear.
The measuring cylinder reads 2.5 mL
